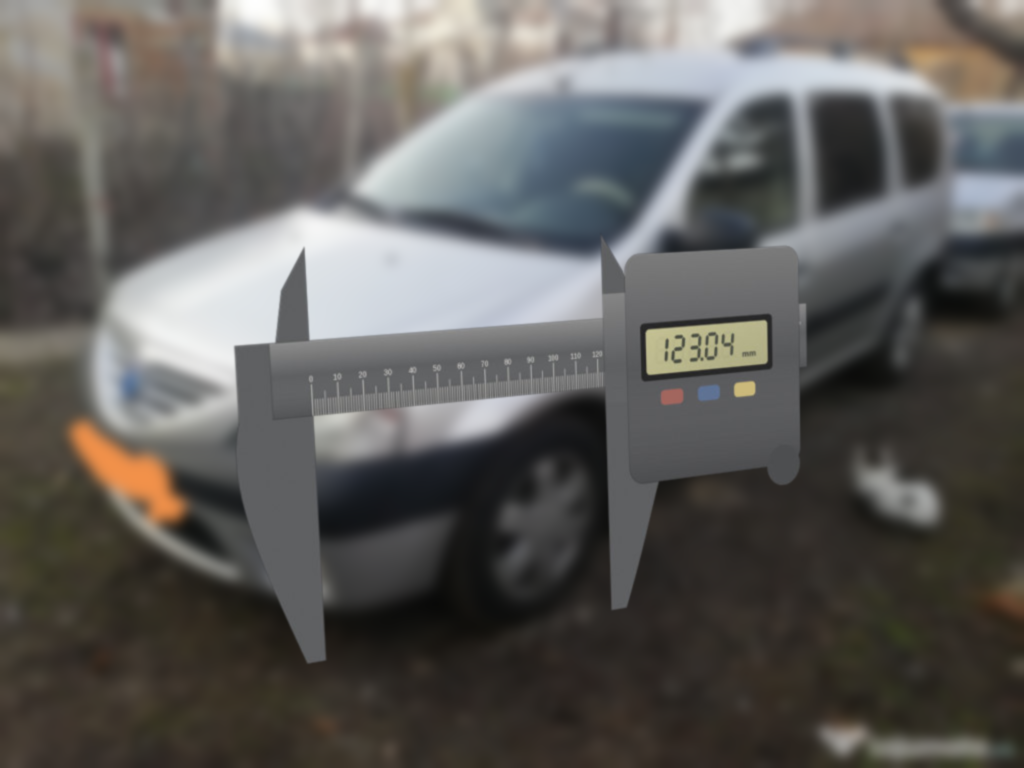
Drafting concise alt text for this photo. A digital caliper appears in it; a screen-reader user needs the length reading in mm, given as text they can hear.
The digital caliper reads 123.04 mm
